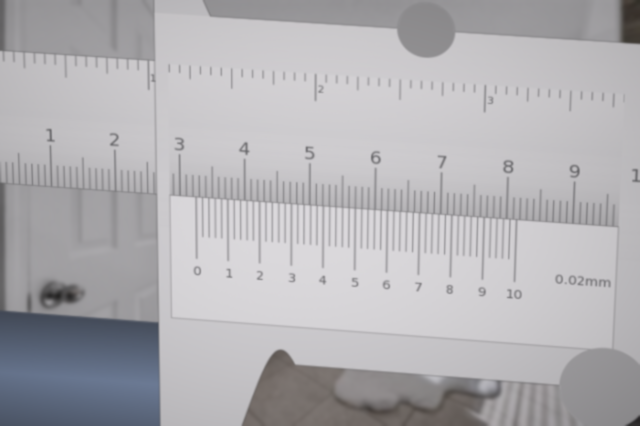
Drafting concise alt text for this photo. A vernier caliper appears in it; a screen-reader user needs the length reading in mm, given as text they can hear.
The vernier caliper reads 32.5 mm
